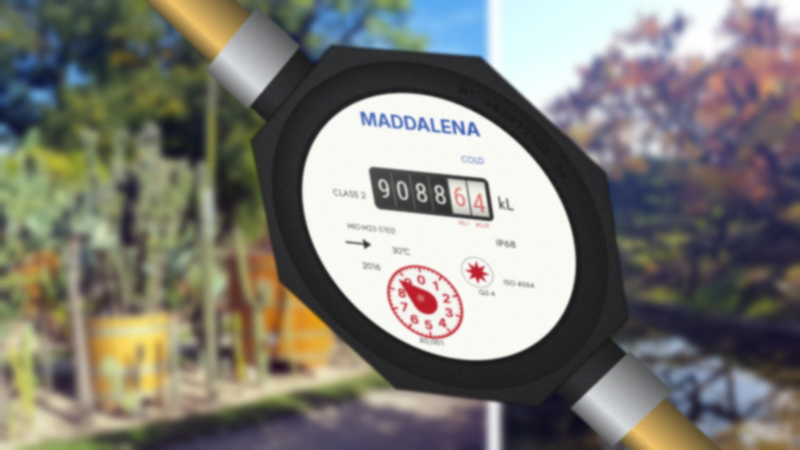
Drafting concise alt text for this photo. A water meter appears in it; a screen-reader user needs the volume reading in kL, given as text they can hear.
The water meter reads 9088.638 kL
